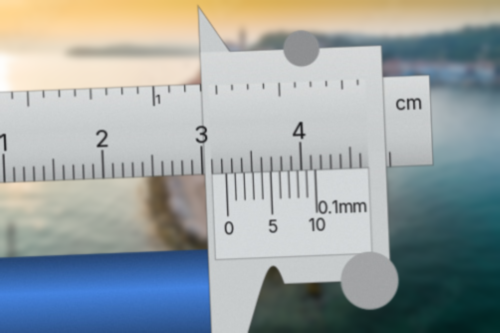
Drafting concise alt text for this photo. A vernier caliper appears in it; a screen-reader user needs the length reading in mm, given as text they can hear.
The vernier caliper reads 32.4 mm
